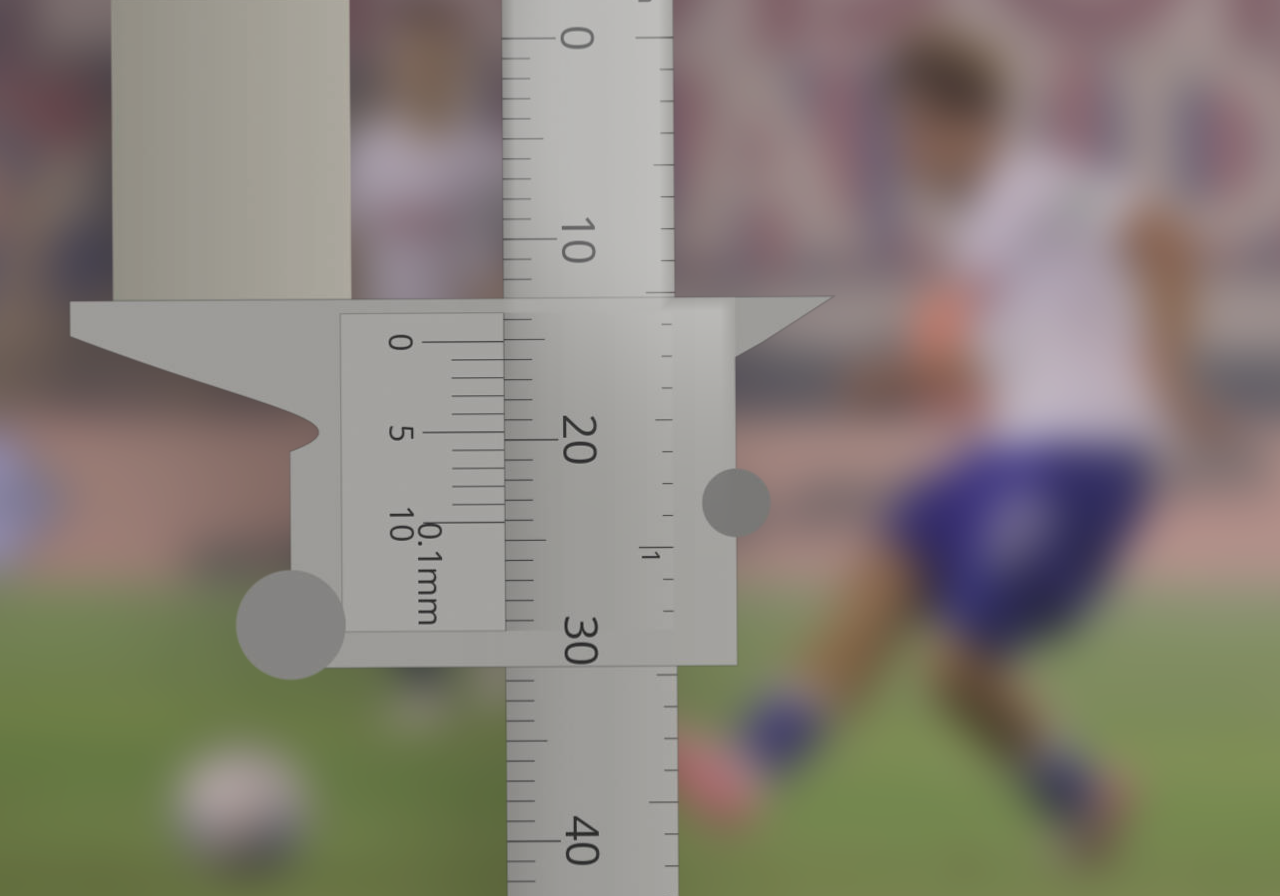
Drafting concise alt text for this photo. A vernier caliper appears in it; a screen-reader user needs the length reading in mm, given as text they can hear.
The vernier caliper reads 15.1 mm
